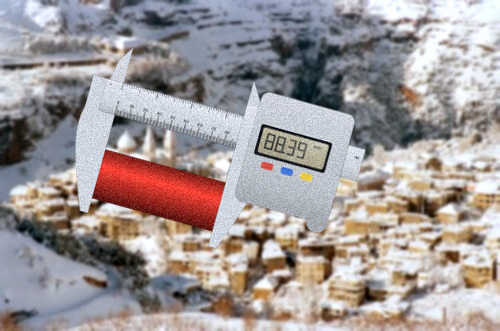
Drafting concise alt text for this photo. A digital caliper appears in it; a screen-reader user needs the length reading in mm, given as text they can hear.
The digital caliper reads 88.39 mm
